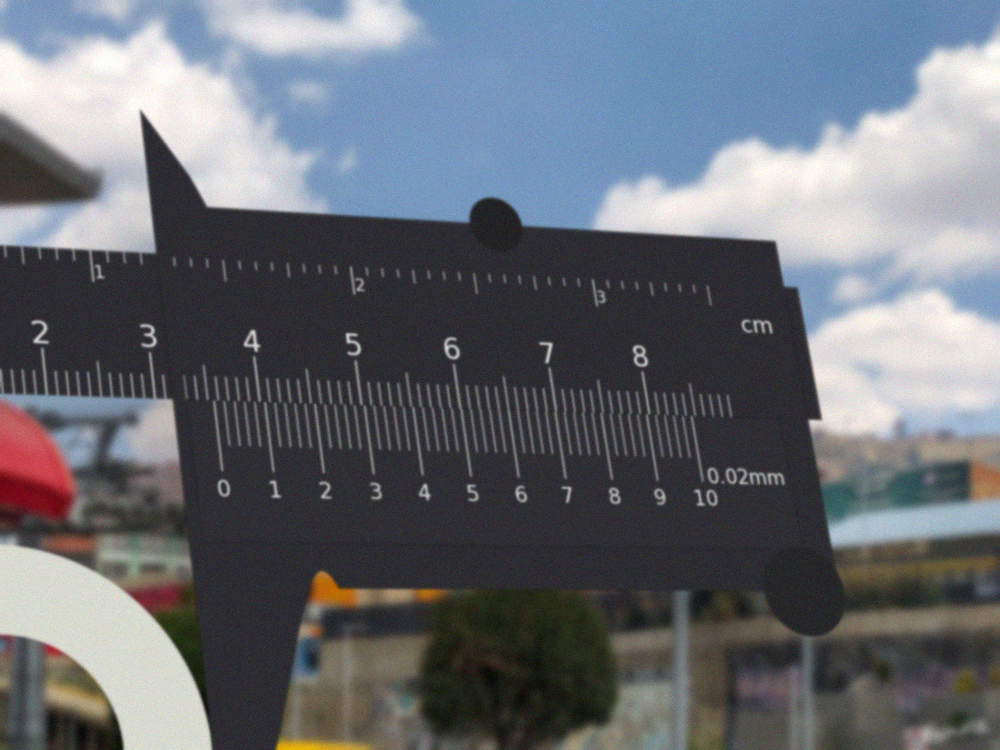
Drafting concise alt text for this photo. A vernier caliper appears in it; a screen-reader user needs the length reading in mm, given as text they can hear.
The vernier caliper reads 35.6 mm
